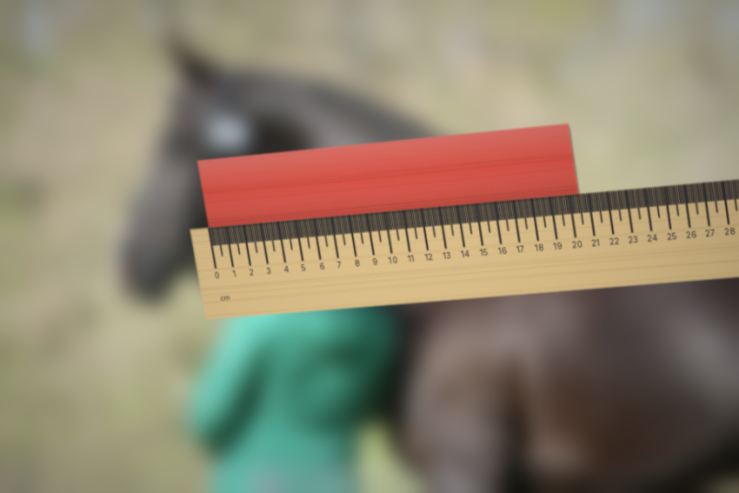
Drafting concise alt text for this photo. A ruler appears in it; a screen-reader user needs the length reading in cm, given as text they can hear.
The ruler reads 20.5 cm
